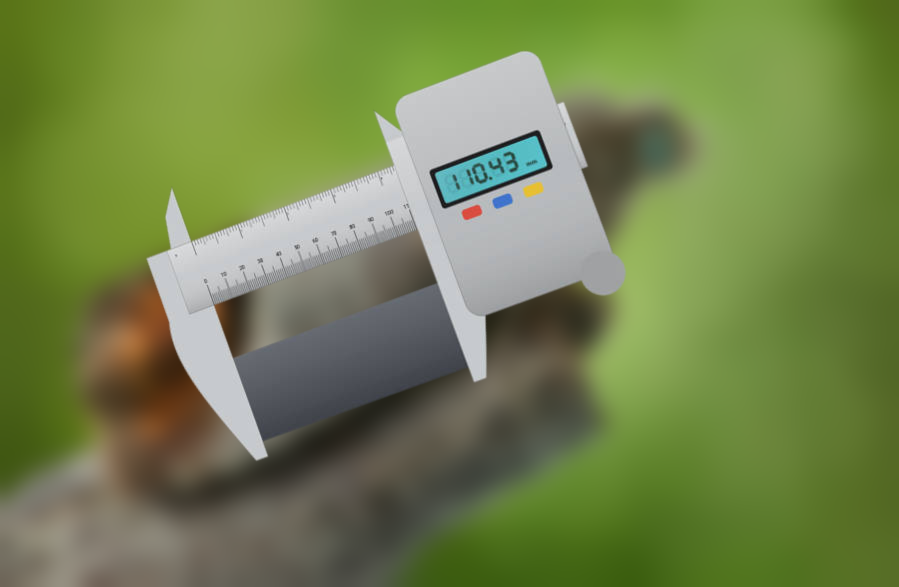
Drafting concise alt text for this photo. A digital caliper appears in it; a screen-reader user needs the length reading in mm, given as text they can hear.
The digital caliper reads 110.43 mm
